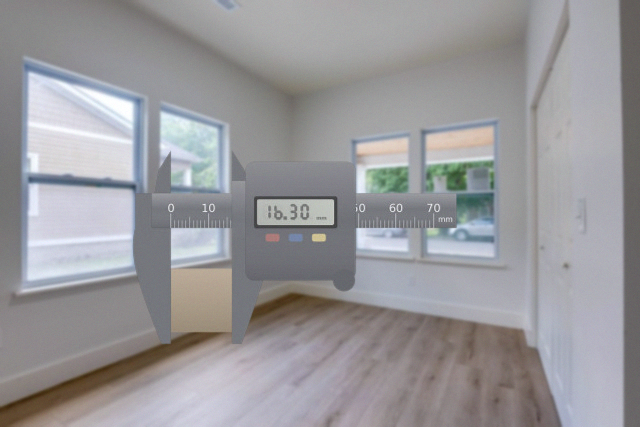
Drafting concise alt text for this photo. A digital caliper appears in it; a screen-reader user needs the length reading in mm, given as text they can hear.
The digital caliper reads 16.30 mm
